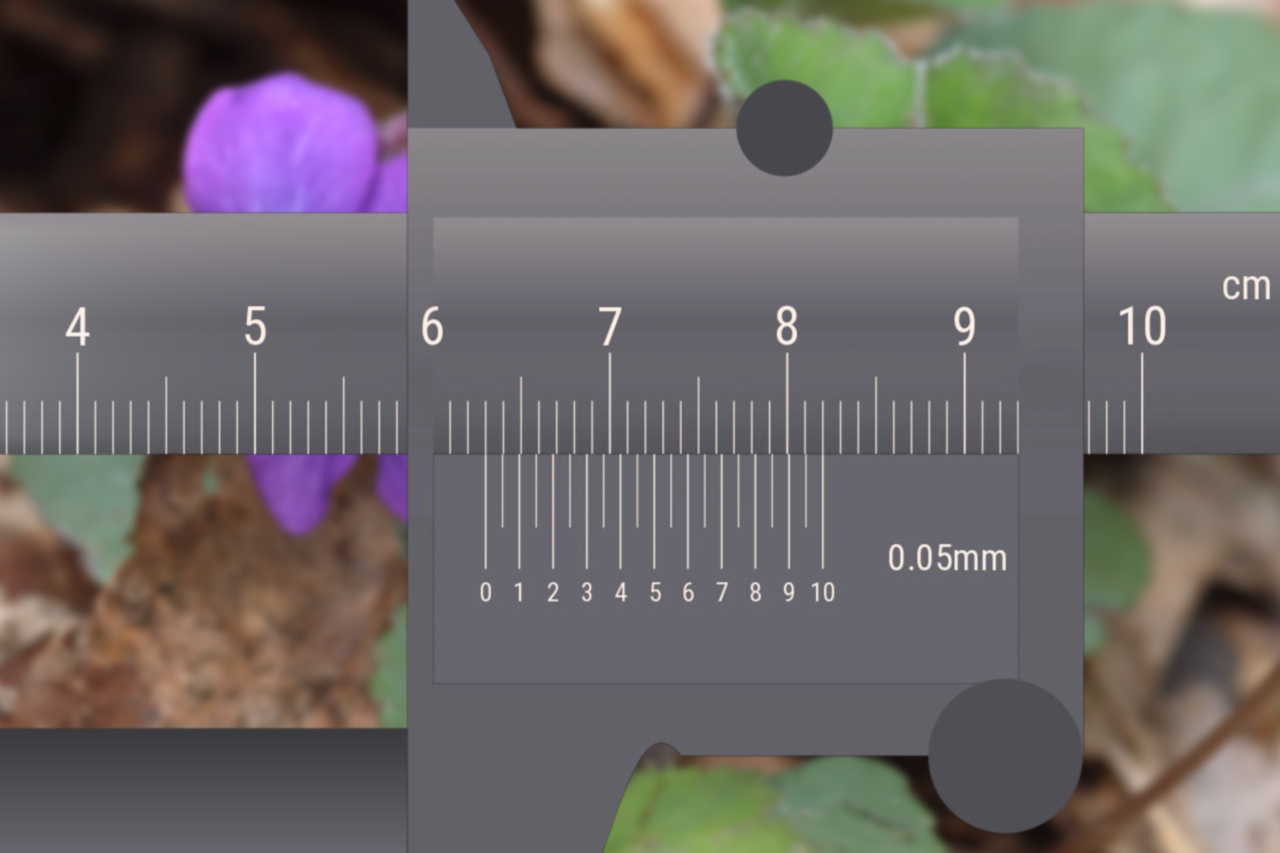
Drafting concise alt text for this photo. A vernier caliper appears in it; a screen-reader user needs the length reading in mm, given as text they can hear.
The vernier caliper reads 63.0 mm
